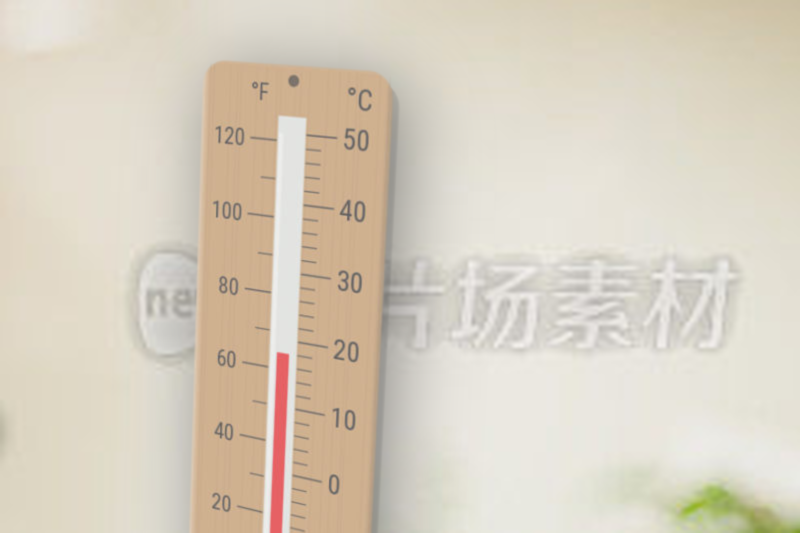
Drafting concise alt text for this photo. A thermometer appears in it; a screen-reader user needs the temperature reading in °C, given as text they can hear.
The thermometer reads 18 °C
